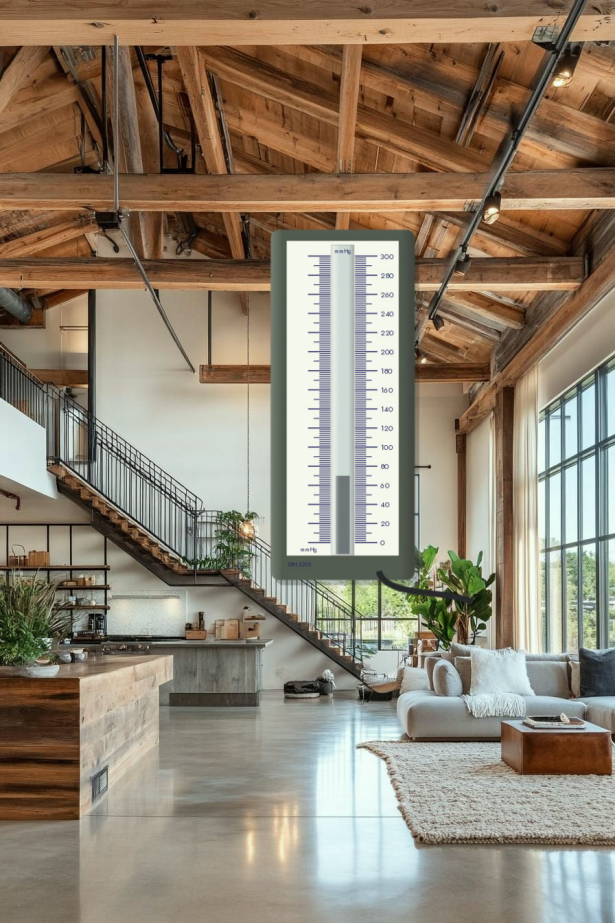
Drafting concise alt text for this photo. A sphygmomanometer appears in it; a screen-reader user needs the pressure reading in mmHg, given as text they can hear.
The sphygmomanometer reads 70 mmHg
